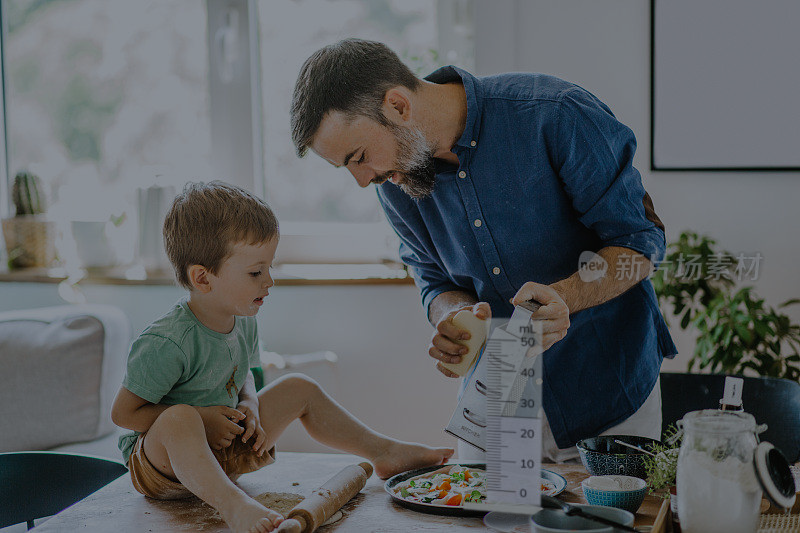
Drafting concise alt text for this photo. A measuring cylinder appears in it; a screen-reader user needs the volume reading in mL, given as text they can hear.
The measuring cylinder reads 25 mL
